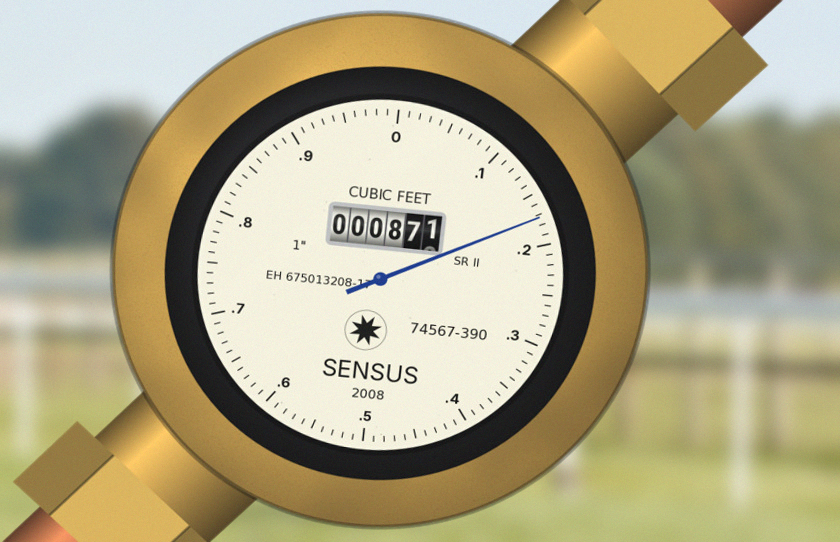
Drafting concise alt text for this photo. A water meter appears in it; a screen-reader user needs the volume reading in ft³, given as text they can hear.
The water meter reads 871.17 ft³
